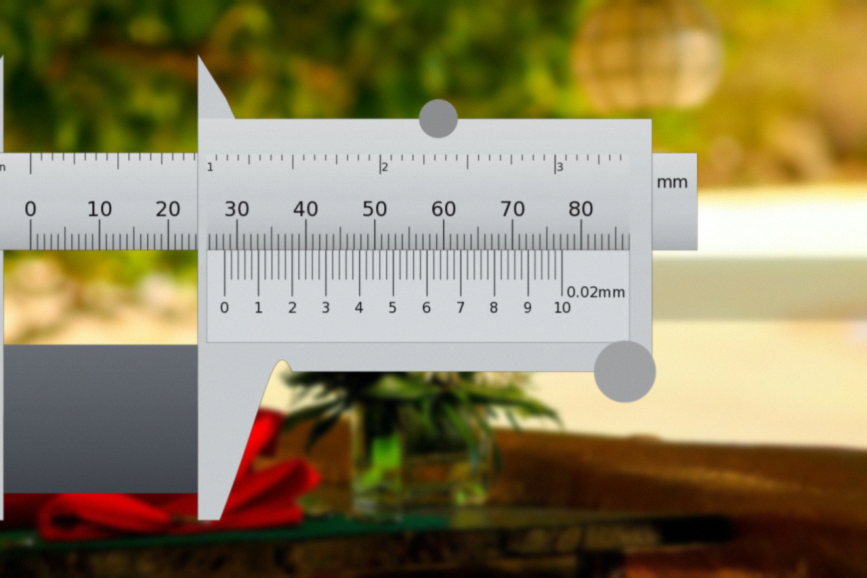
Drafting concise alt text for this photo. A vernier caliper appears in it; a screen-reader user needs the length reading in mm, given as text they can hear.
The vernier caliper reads 28.2 mm
